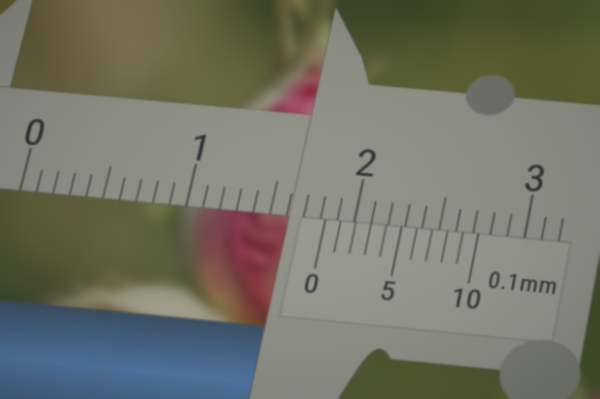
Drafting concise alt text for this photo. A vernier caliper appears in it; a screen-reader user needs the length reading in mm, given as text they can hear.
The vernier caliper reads 18.3 mm
